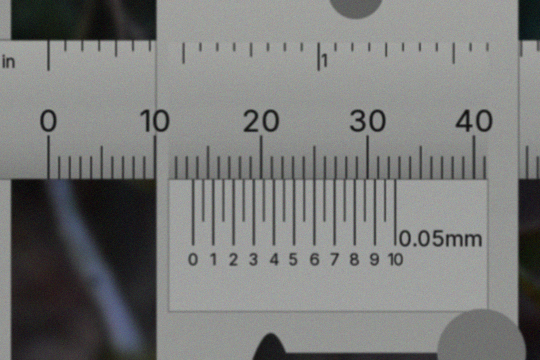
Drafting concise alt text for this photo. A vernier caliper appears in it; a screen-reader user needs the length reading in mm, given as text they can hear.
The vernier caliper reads 13.6 mm
